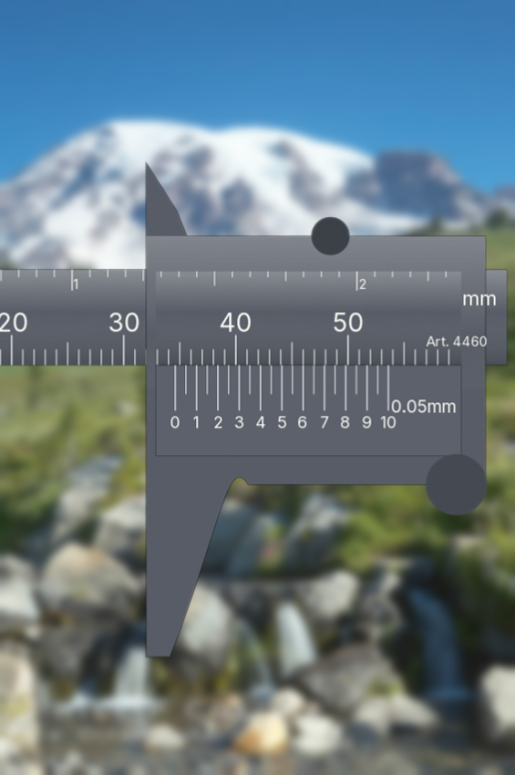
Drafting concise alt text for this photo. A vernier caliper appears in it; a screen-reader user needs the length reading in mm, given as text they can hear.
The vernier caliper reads 34.6 mm
